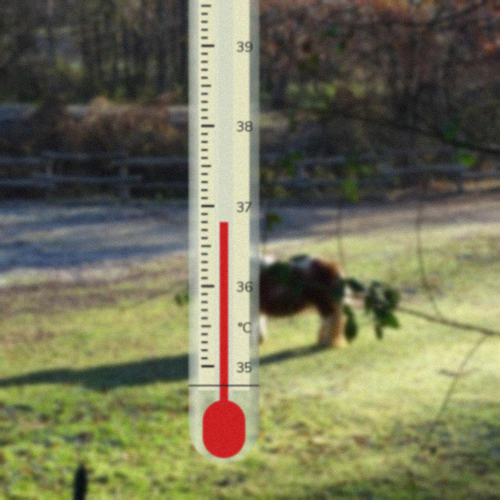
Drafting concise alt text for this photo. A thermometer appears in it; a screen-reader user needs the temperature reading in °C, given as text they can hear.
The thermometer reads 36.8 °C
